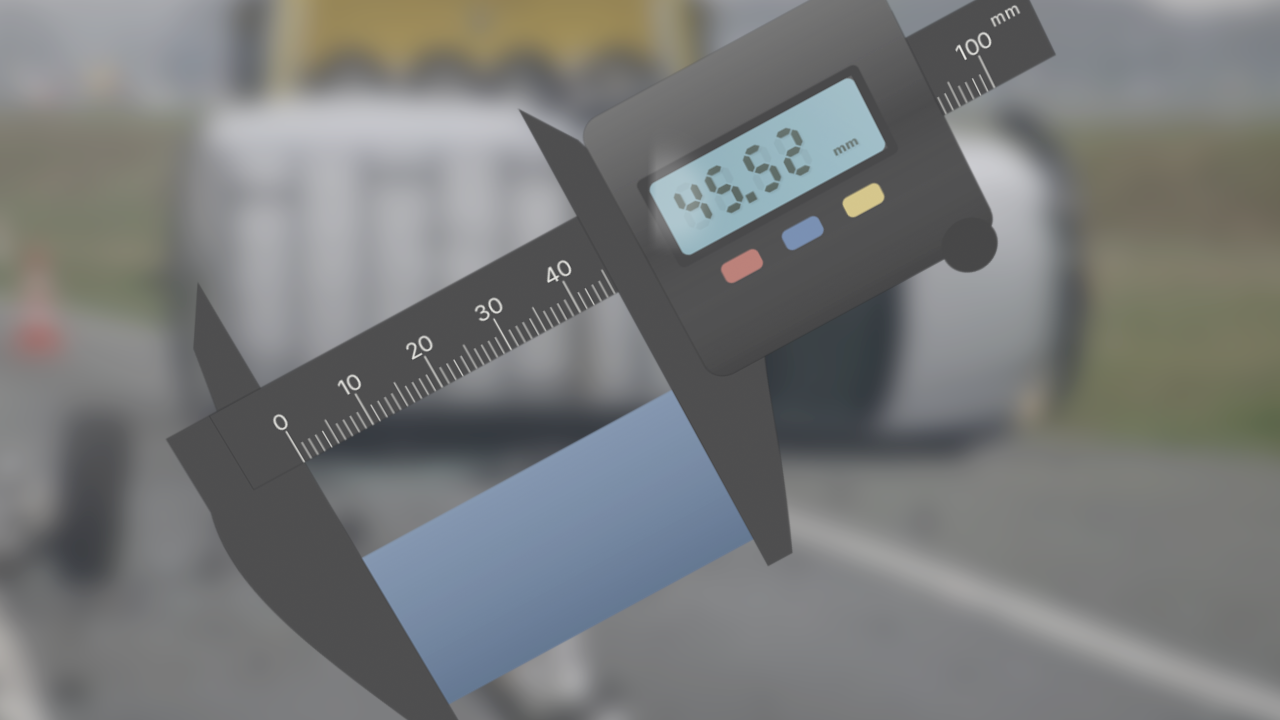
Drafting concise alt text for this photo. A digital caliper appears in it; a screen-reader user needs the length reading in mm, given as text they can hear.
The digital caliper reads 45.52 mm
